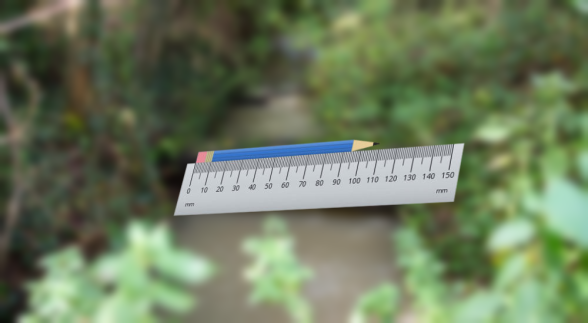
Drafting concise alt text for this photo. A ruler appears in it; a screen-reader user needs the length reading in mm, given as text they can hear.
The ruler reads 110 mm
